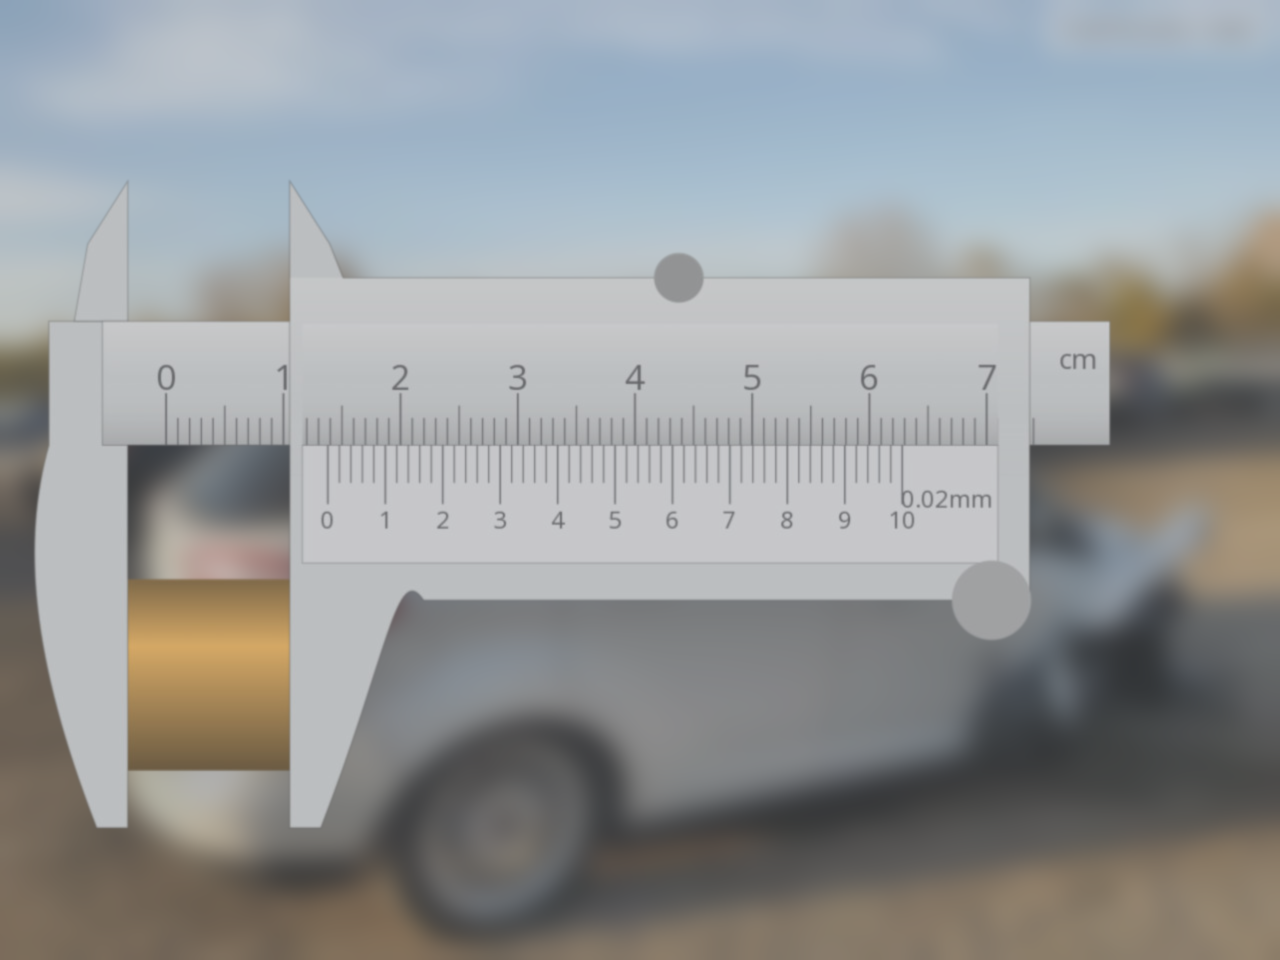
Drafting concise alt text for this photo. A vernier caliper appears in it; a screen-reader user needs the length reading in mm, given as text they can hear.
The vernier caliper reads 13.8 mm
